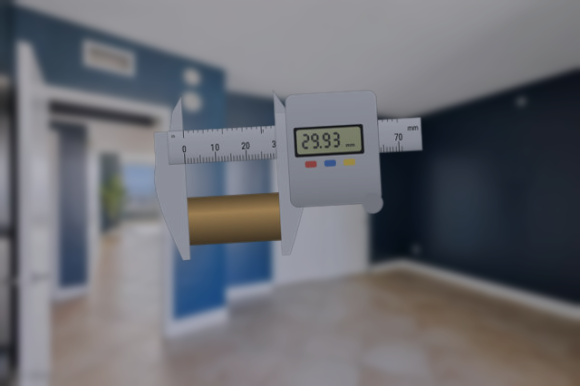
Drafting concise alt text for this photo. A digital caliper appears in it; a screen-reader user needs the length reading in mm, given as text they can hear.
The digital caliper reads 29.93 mm
